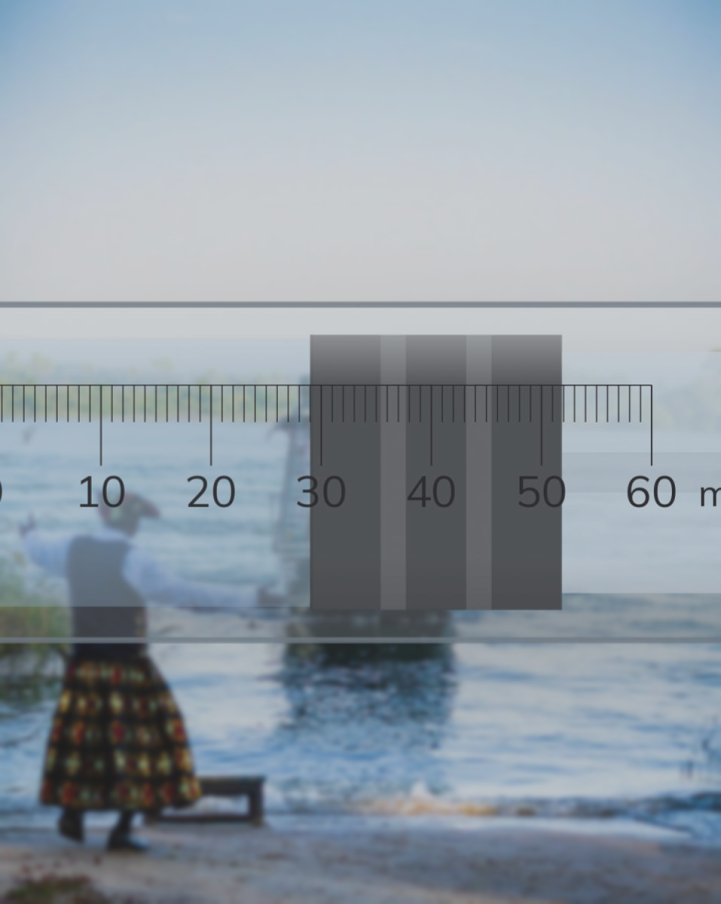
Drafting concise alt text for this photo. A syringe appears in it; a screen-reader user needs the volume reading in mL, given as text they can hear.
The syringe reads 29 mL
